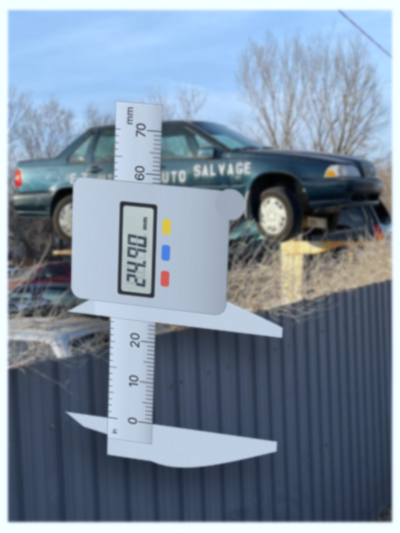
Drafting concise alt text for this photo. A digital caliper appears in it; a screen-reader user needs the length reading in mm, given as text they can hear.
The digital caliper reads 24.90 mm
